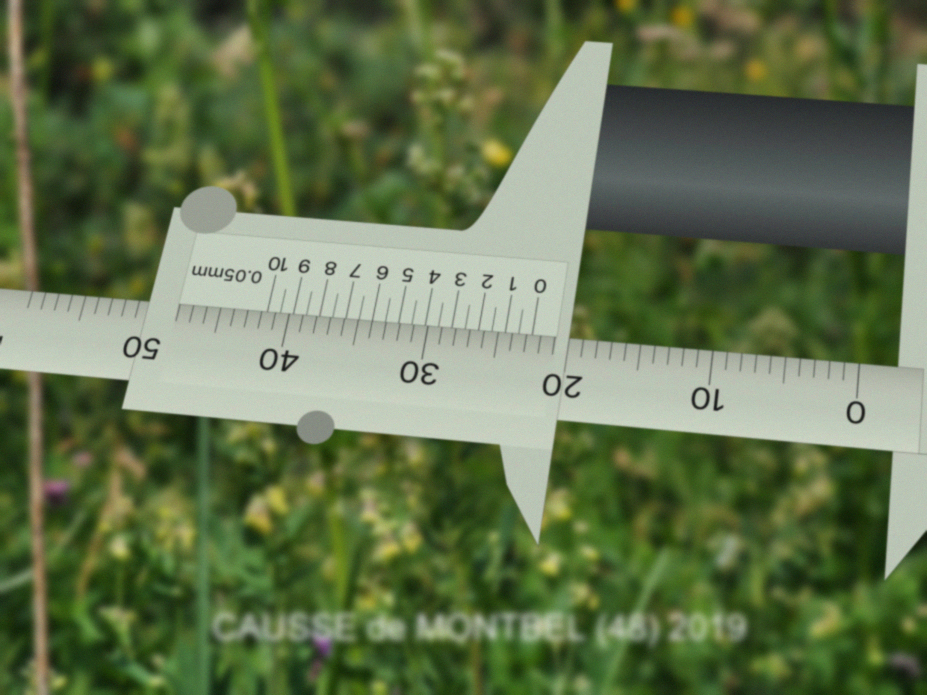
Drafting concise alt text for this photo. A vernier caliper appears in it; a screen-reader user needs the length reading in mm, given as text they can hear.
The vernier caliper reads 22.6 mm
